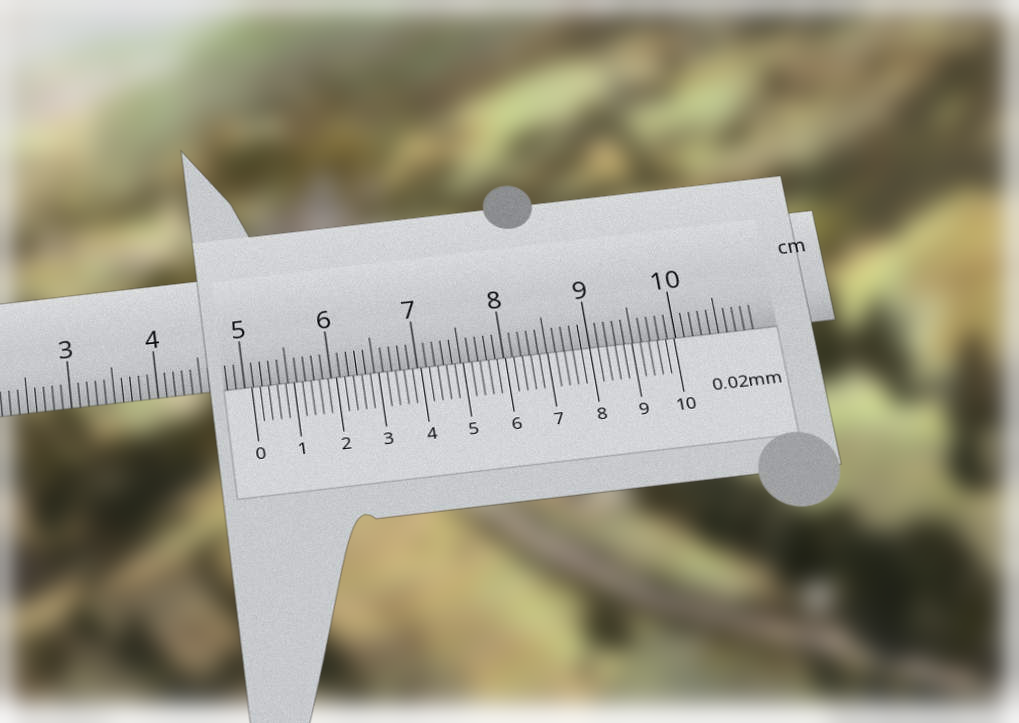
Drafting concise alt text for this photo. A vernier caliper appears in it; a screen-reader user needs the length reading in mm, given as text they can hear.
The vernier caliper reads 50.8 mm
